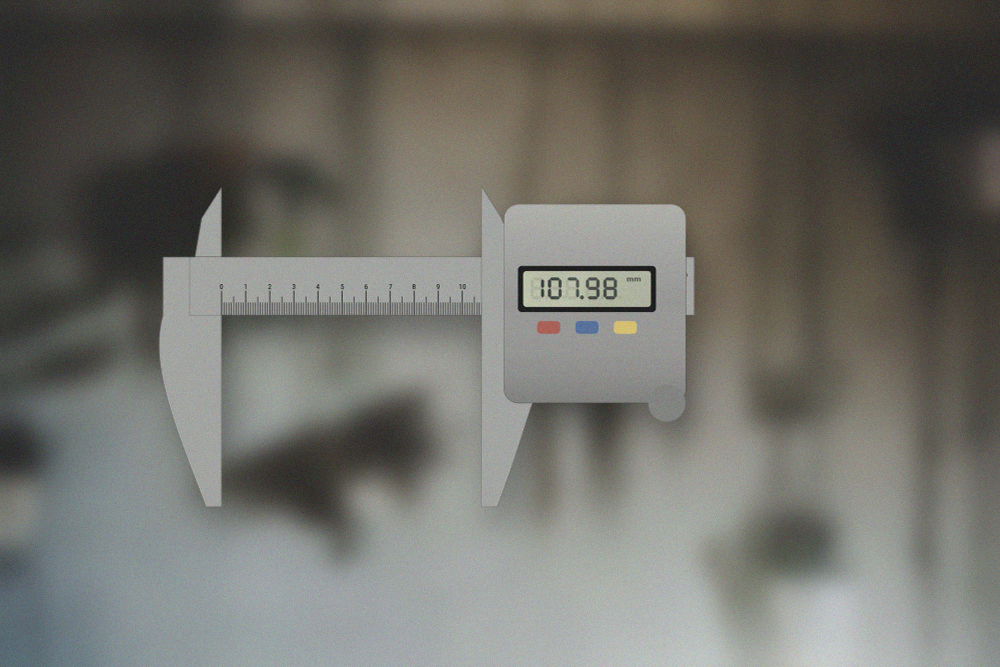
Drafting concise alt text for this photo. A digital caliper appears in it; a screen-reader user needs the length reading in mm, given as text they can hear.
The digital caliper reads 107.98 mm
